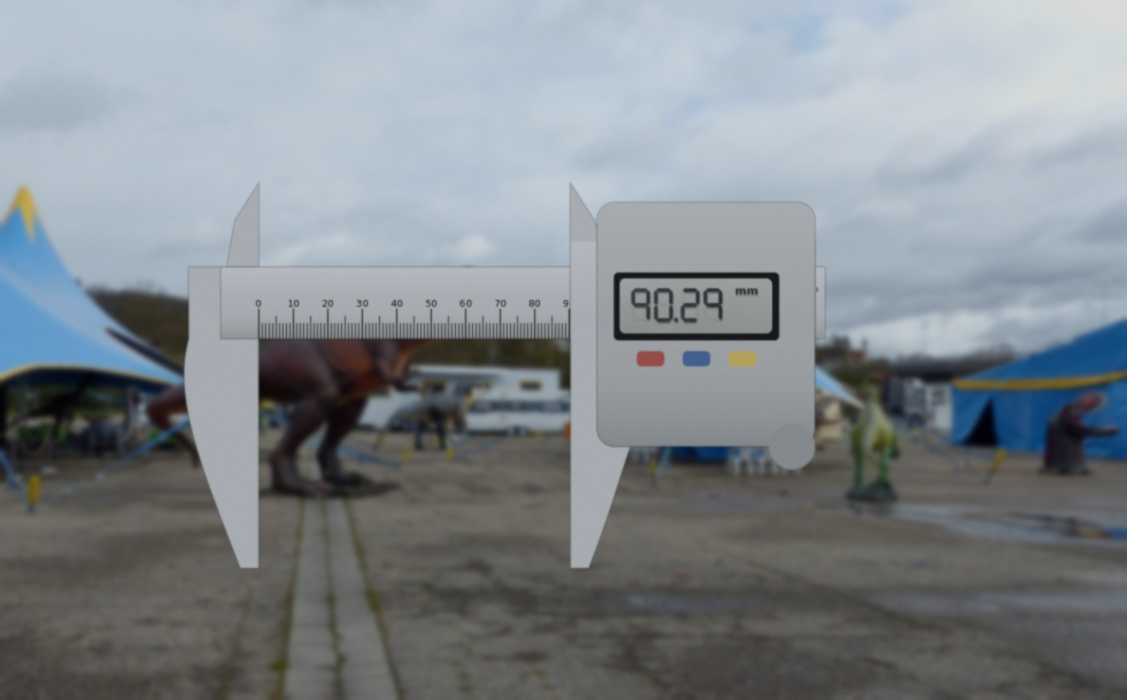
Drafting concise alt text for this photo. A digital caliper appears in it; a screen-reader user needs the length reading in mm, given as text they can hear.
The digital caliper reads 90.29 mm
